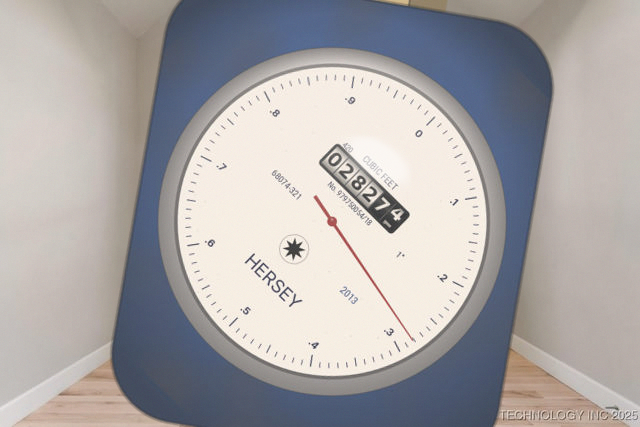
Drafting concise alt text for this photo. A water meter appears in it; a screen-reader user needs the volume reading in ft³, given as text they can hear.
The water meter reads 28274.28 ft³
